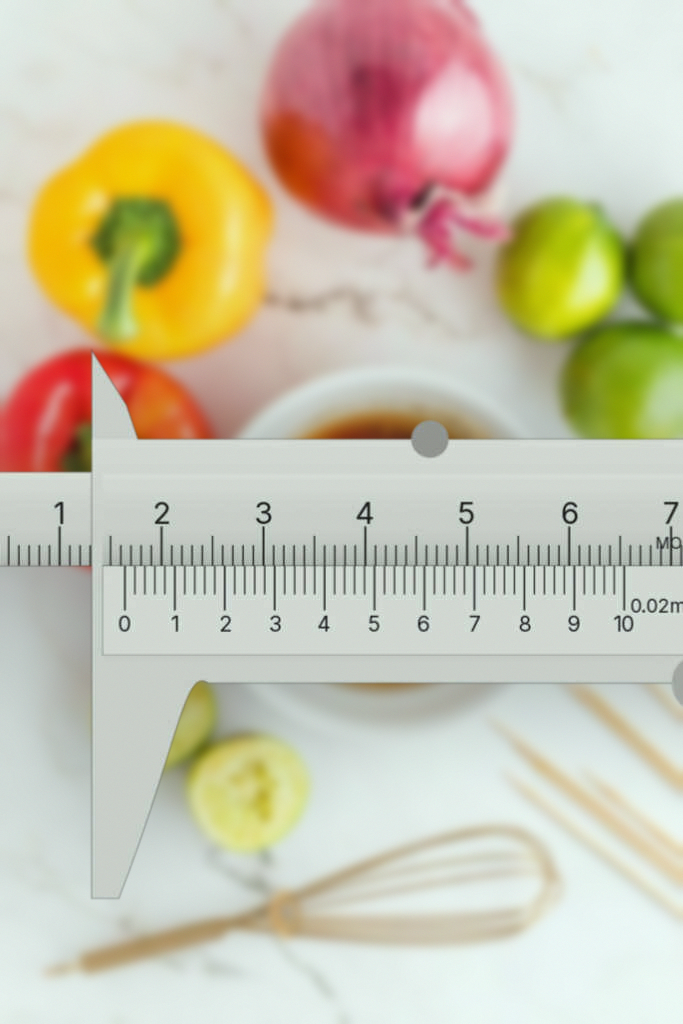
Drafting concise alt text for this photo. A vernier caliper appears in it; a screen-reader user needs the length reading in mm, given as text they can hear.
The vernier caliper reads 16.4 mm
